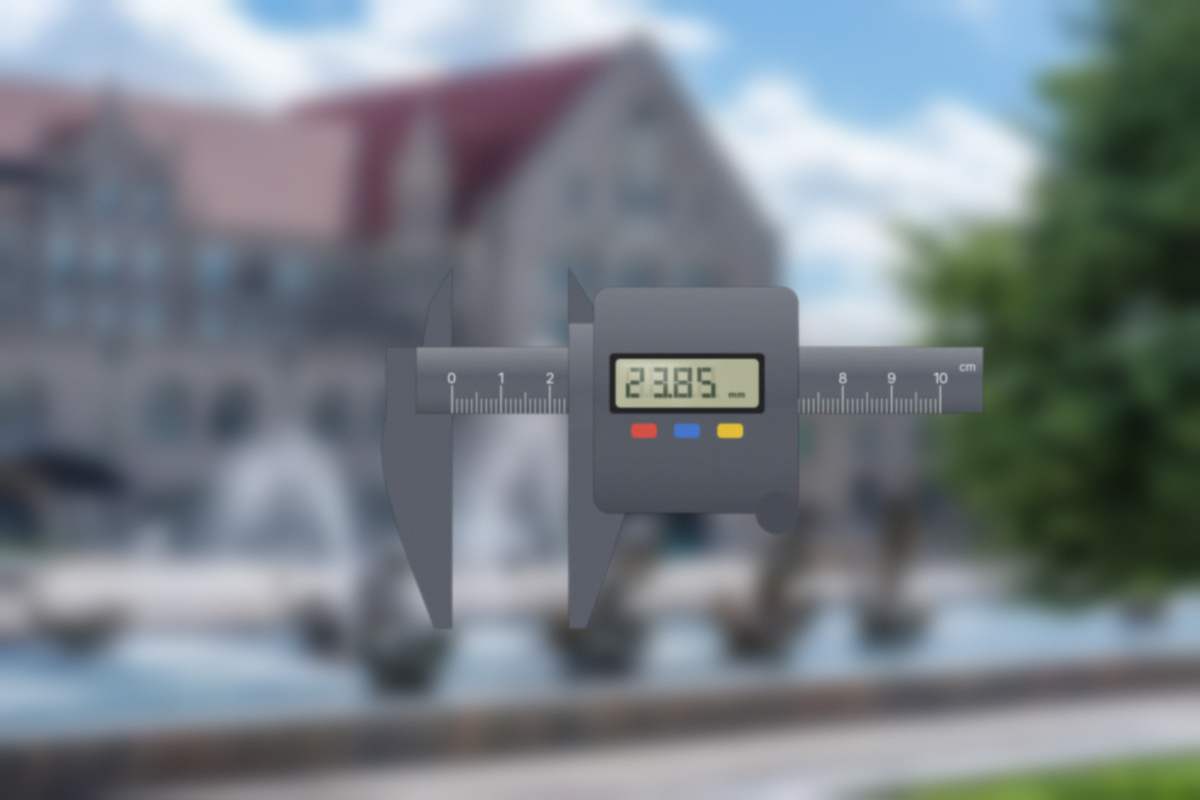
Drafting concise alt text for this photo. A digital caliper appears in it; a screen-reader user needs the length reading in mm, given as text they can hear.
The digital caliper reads 23.85 mm
